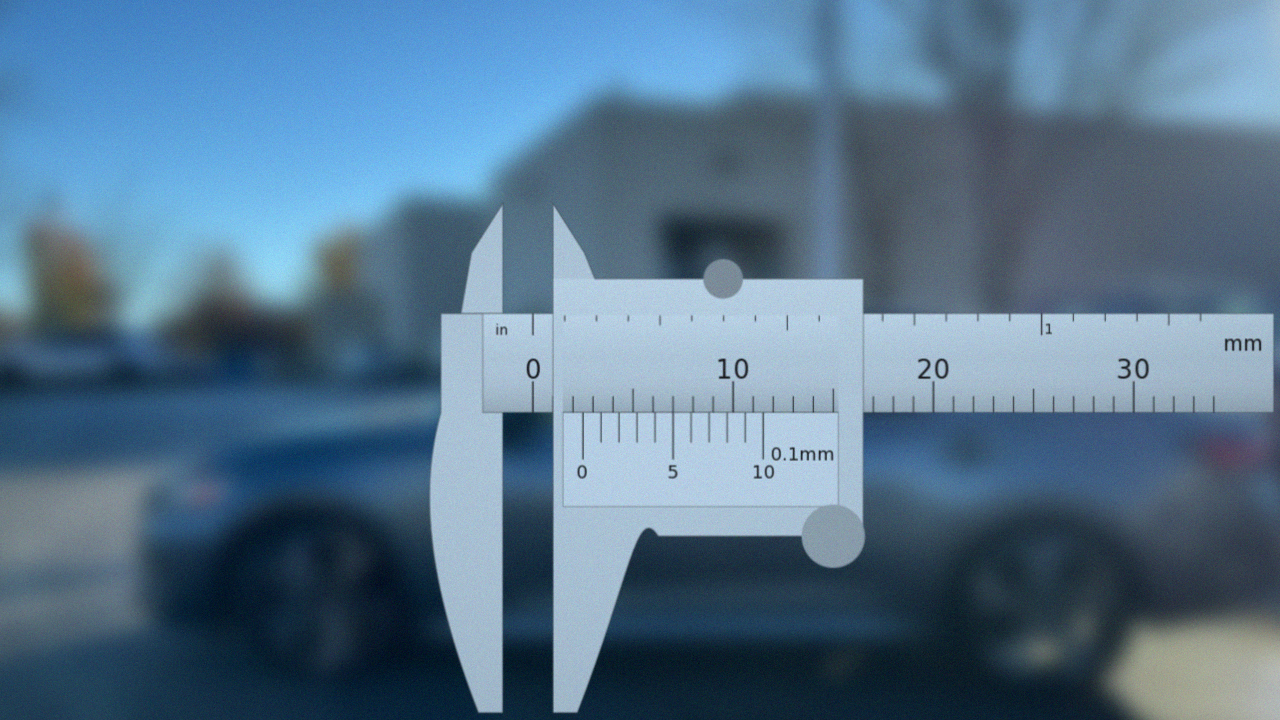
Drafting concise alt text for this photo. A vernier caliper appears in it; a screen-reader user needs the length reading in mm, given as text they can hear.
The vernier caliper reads 2.5 mm
